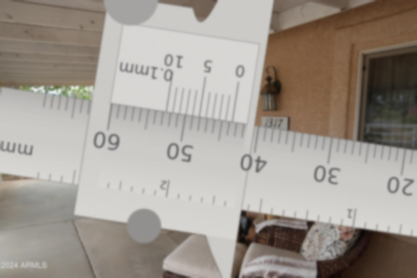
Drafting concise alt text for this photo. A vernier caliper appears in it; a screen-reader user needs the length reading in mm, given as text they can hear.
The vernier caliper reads 43.6 mm
